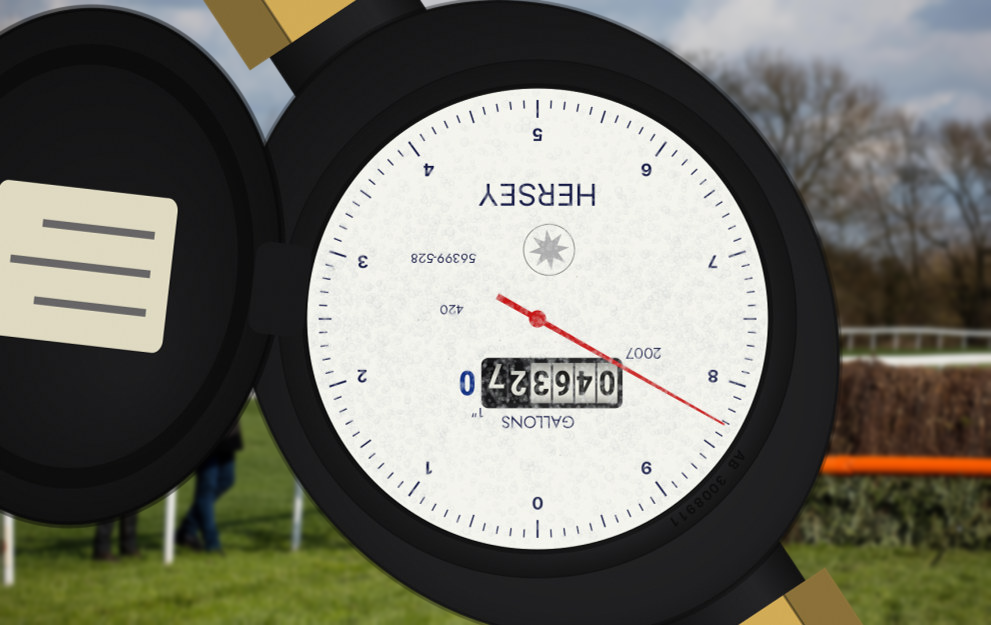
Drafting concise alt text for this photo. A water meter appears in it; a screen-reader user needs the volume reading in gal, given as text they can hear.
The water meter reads 463268.3 gal
